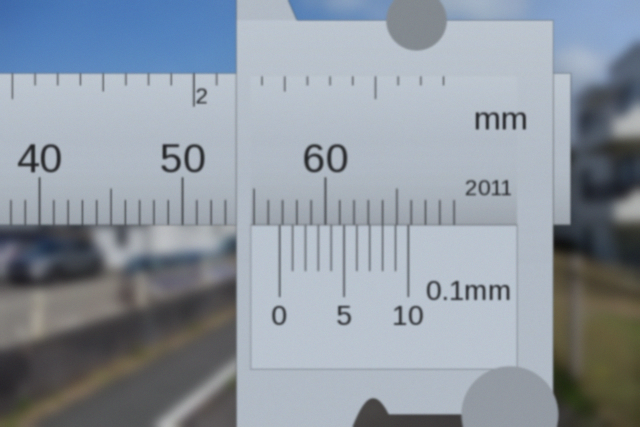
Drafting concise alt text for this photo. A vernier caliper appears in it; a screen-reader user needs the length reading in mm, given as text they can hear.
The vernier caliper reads 56.8 mm
